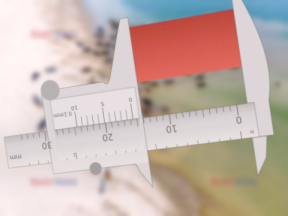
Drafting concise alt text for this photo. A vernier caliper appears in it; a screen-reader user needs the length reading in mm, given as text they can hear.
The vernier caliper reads 15.6 mm
